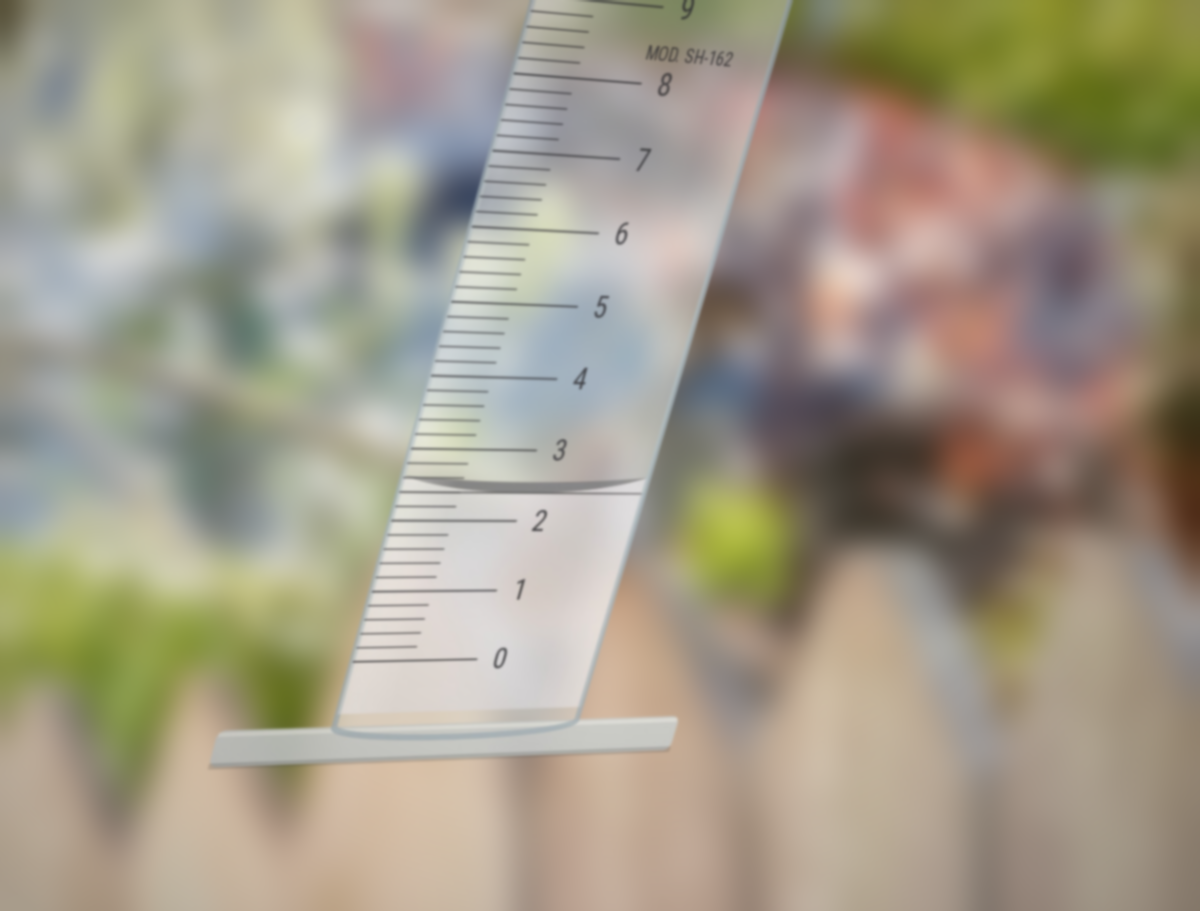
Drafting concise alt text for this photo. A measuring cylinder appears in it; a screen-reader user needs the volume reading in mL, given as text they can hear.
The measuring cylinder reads 2.4 mL
